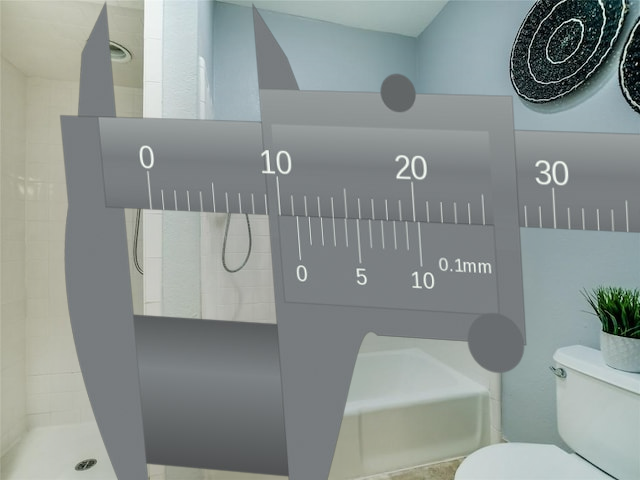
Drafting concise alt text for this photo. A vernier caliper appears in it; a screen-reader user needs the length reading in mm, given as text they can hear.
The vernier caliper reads 11.3 mm
